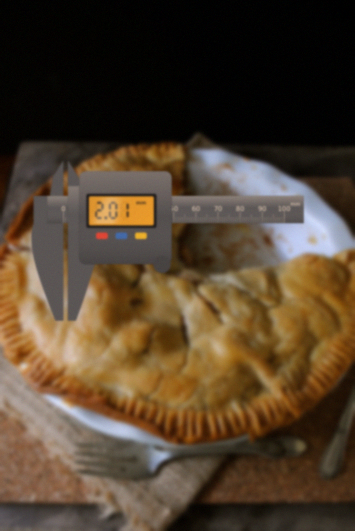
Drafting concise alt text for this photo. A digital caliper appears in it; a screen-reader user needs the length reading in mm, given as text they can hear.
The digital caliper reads 2.01 mm
